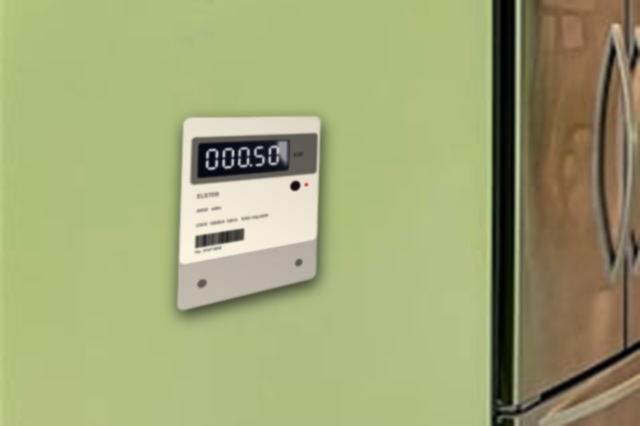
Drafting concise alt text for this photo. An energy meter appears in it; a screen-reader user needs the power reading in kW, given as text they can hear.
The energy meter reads 0.50 kW
